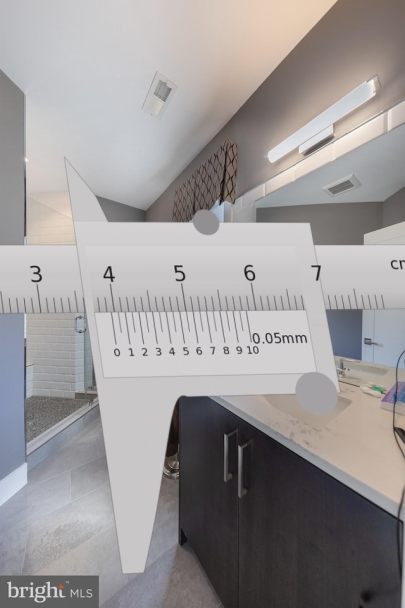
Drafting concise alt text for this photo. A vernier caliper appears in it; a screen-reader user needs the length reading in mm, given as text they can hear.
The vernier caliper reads 39.6 mm
